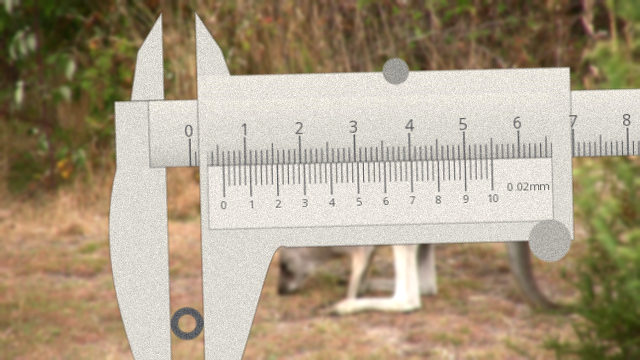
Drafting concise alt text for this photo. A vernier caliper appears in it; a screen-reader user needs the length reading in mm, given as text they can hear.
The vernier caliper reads 6.0 mm
